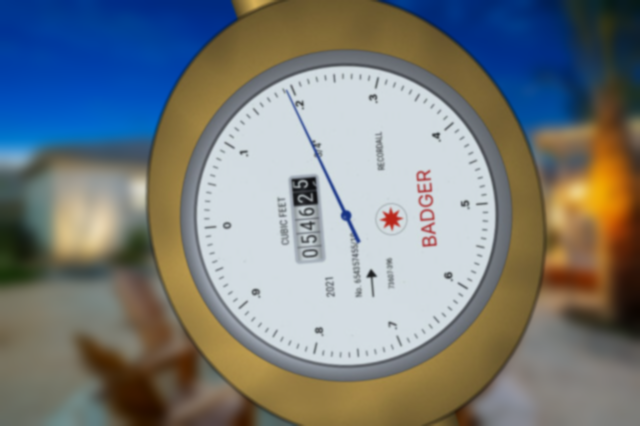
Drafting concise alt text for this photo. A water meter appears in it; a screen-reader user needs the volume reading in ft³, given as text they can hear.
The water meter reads 54625.19 ft³
